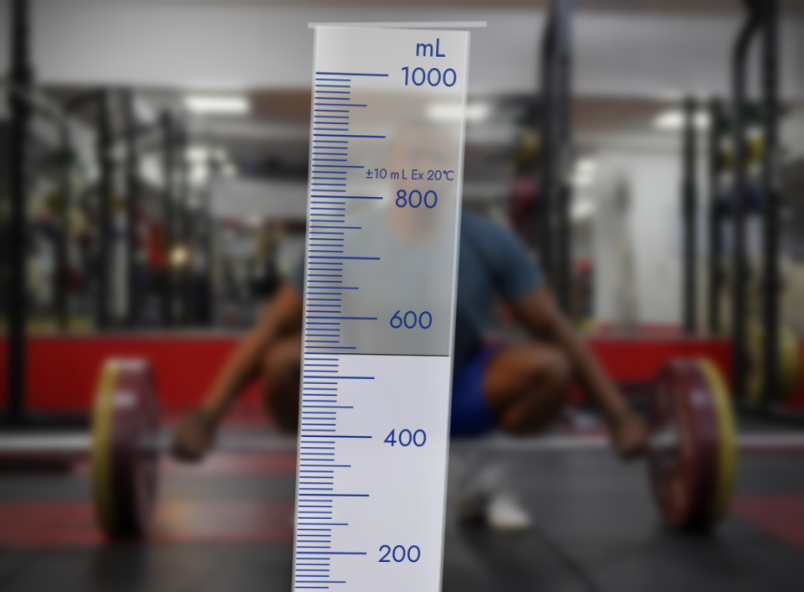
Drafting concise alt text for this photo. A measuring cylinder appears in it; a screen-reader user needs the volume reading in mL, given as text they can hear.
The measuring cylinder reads 540 mL
